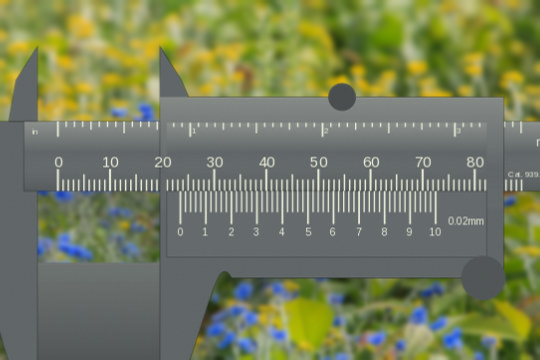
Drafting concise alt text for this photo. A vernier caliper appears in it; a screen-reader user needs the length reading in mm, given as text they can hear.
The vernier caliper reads 23.5 mm
